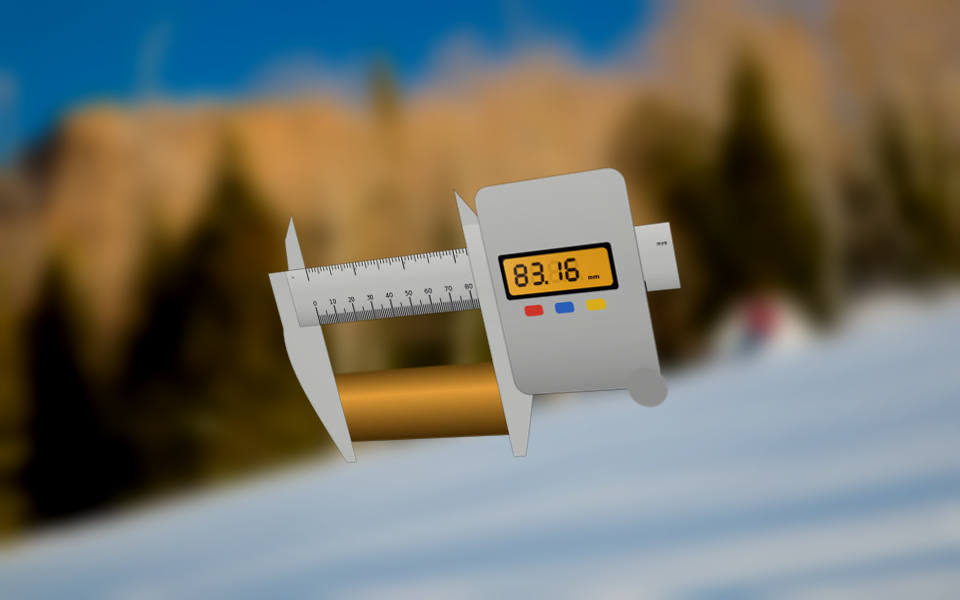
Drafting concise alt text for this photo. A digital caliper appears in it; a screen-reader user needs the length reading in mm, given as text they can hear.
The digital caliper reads 83.16 mm
